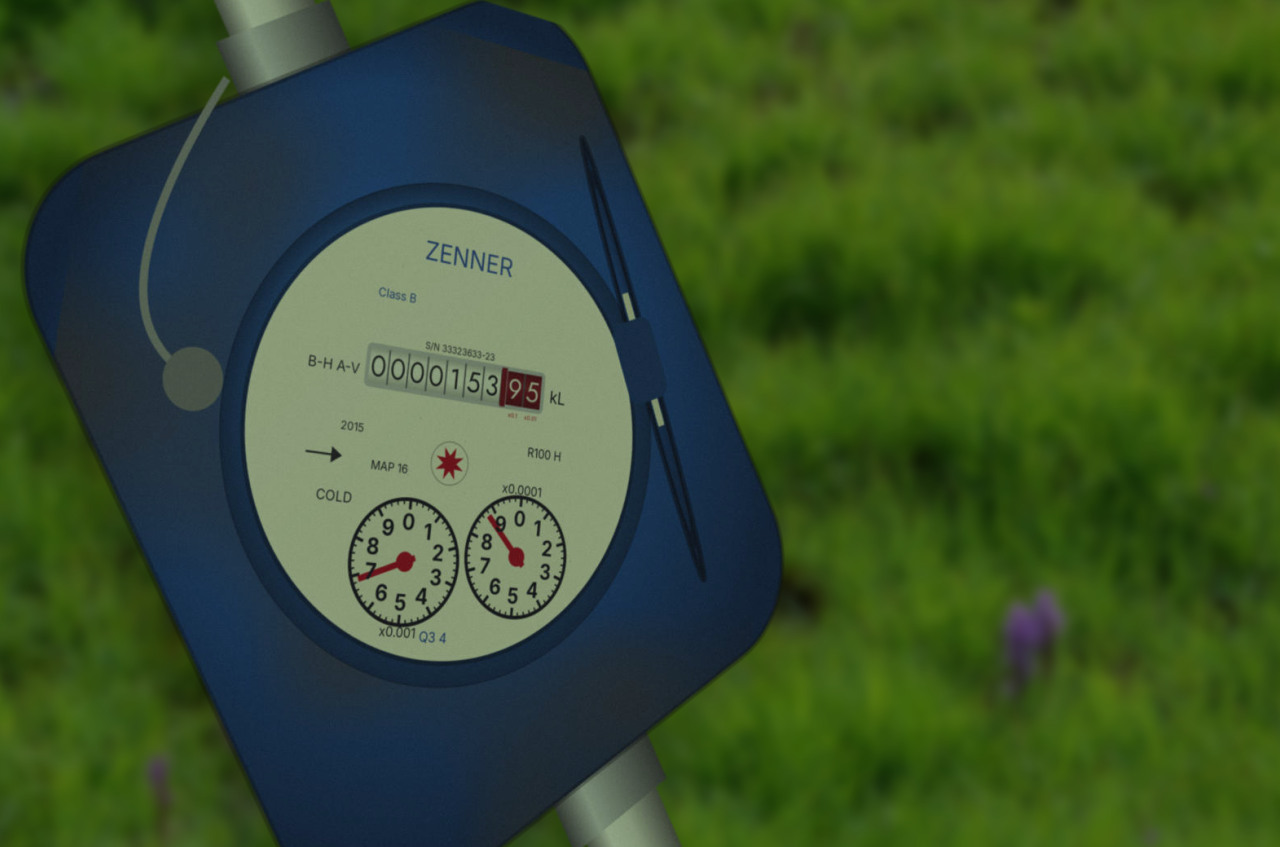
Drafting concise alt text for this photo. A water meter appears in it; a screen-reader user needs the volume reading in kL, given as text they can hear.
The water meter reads 153.9568 kL
